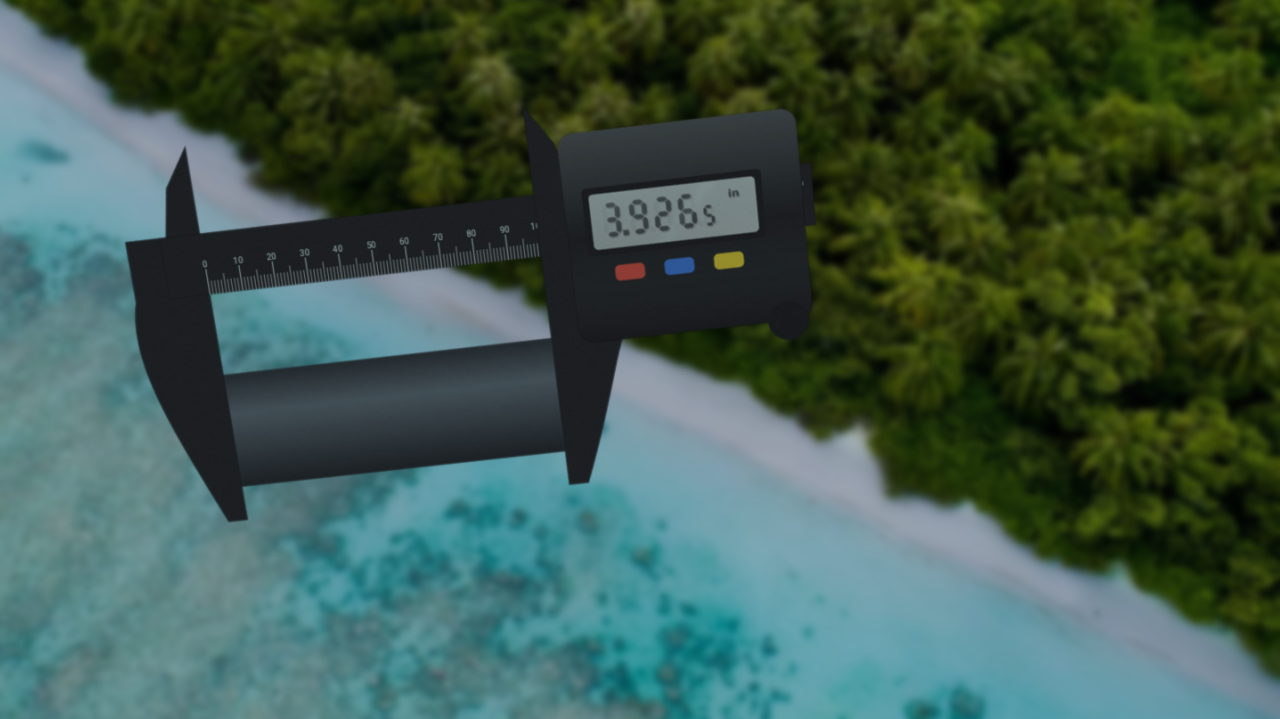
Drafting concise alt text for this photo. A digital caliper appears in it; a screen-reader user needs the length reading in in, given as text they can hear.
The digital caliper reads 3.9265 in
